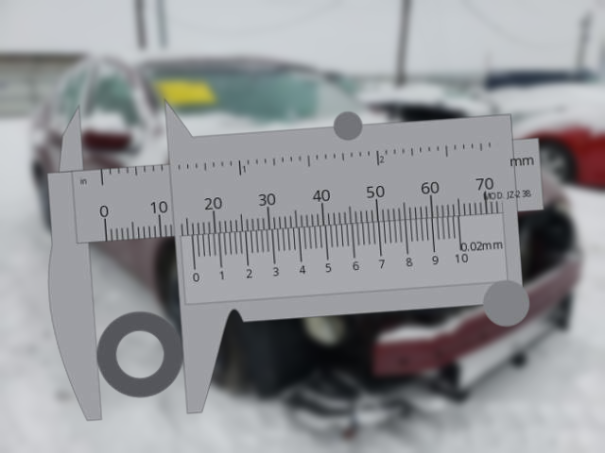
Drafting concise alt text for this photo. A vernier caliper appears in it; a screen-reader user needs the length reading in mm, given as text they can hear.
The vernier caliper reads 15.8 mm
